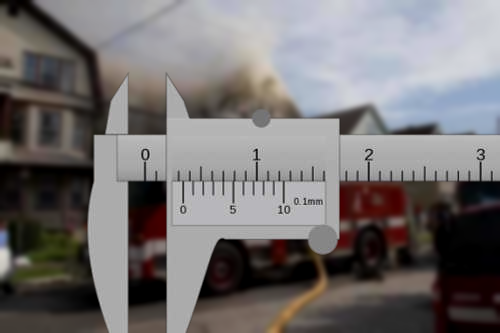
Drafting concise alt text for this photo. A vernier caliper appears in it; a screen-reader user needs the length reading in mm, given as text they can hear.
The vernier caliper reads 3.4 mm
